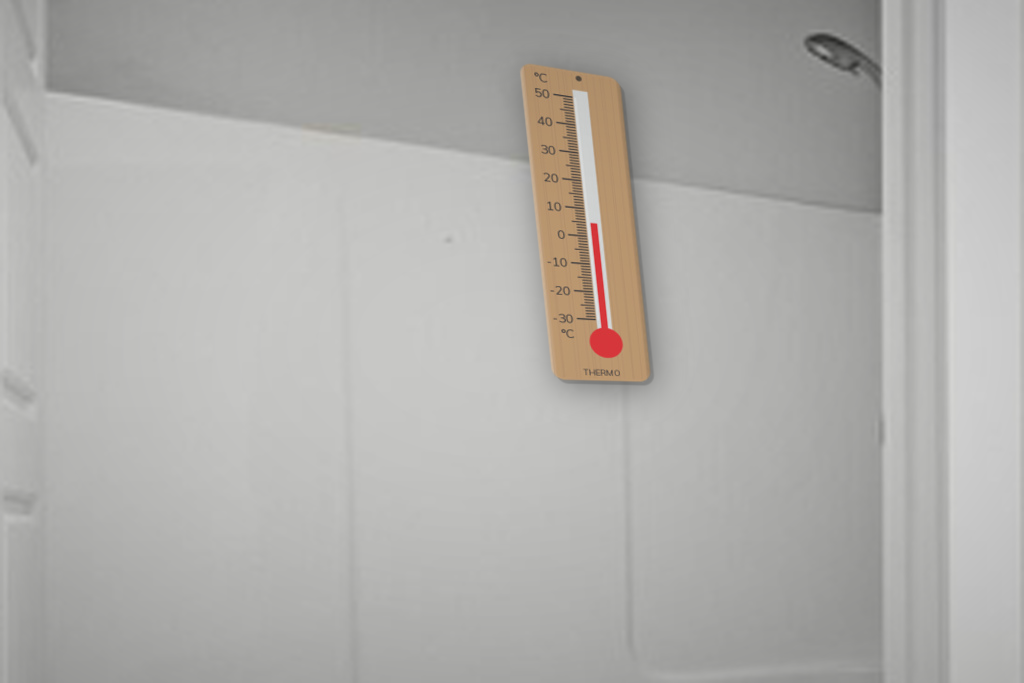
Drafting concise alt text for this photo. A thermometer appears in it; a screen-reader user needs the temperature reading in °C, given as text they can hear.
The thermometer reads 5 °C
